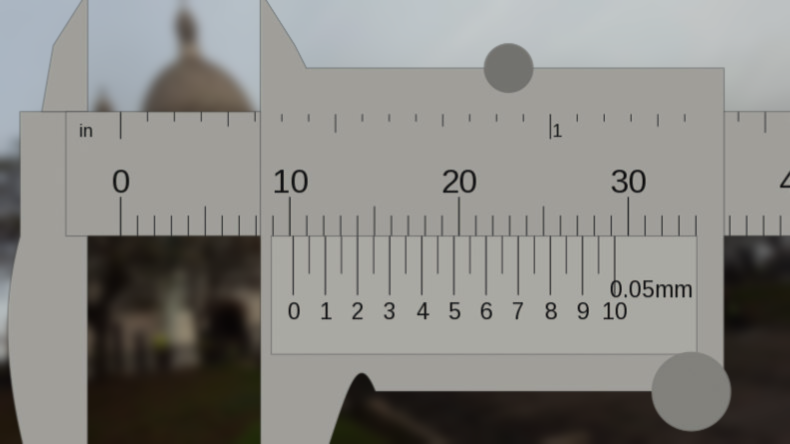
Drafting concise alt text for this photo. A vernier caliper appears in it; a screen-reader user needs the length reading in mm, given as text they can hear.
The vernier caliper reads 10.2 mm
